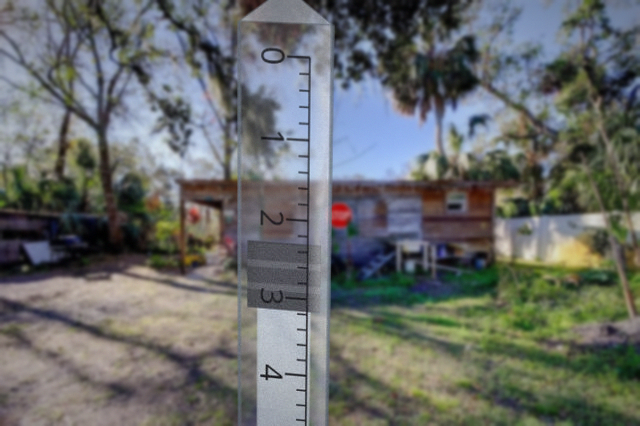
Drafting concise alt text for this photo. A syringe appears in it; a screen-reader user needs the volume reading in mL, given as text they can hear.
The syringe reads 2.3 mL
